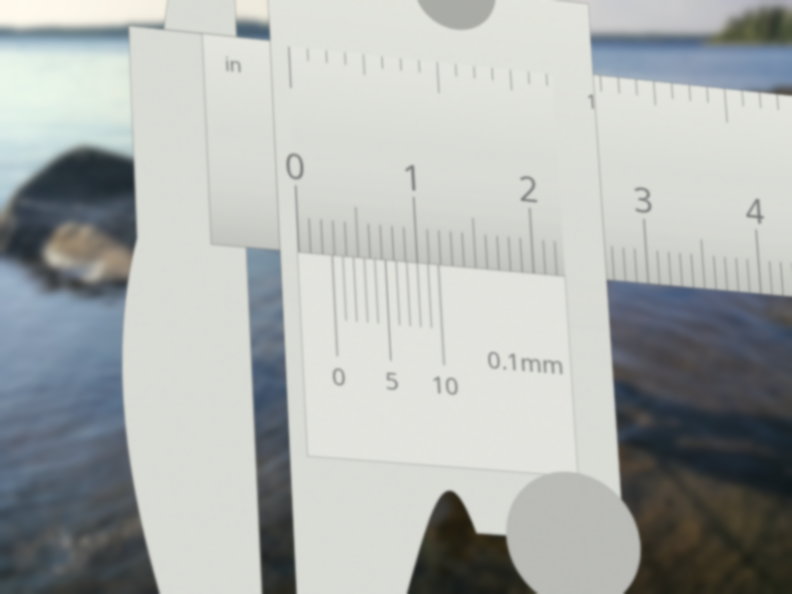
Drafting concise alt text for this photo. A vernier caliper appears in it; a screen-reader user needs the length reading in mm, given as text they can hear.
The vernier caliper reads 2.8 mm
